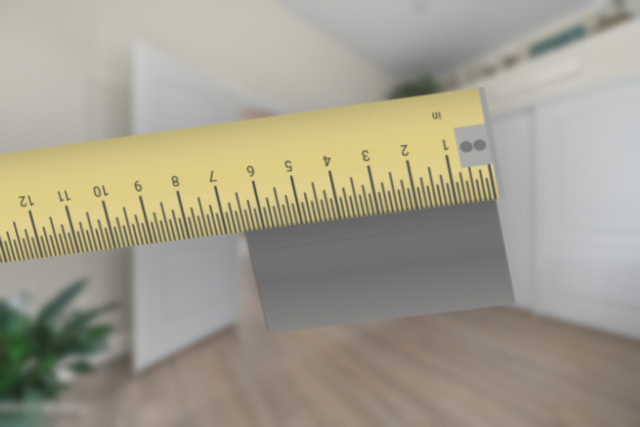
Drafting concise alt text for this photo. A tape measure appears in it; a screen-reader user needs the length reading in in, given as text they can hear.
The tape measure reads 6.5 in
